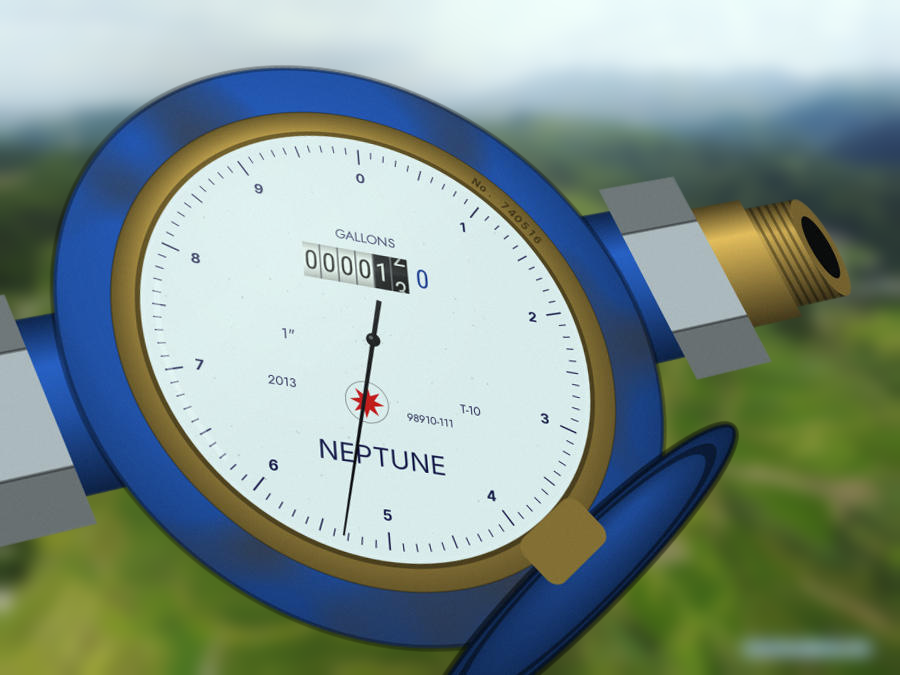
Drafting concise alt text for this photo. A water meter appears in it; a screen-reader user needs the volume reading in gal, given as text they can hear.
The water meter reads 125.3 gal
